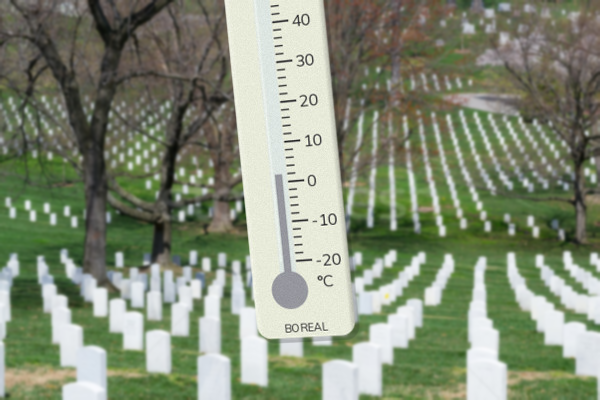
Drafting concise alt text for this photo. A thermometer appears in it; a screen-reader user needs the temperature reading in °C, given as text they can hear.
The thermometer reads 2 °C
